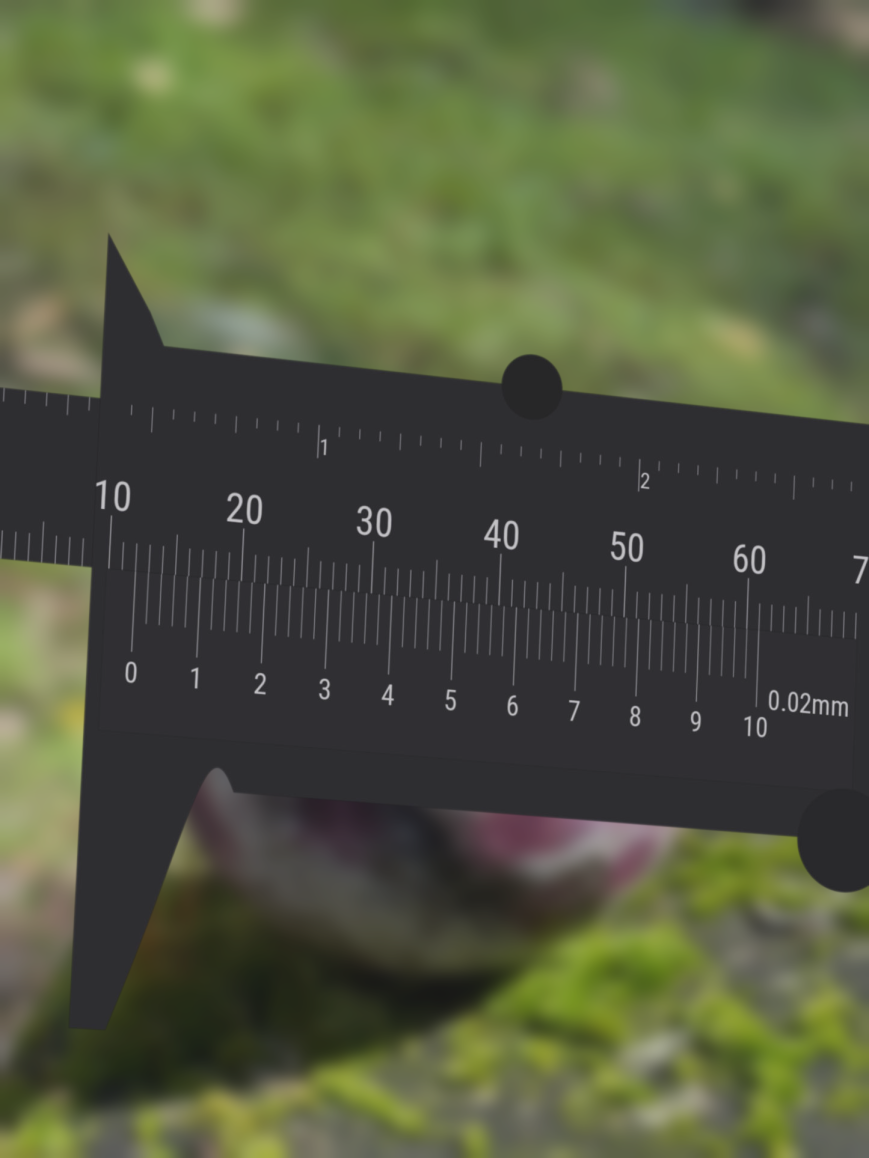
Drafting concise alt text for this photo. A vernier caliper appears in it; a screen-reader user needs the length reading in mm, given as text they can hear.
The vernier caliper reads 12.0 mm
